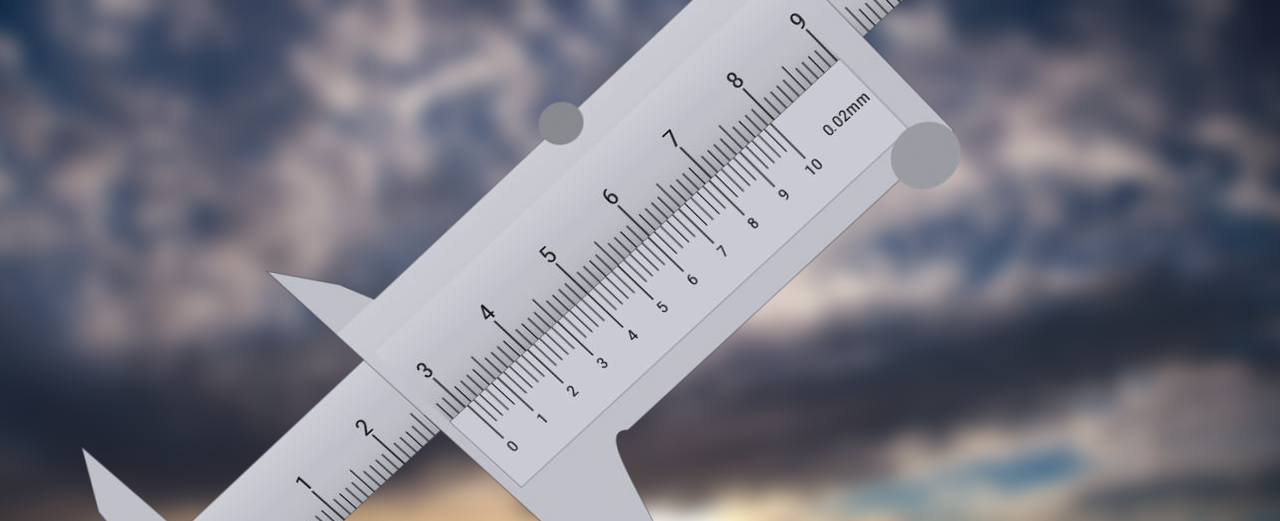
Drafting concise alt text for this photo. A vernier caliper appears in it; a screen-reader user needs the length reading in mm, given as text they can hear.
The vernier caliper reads 30.4 mm
